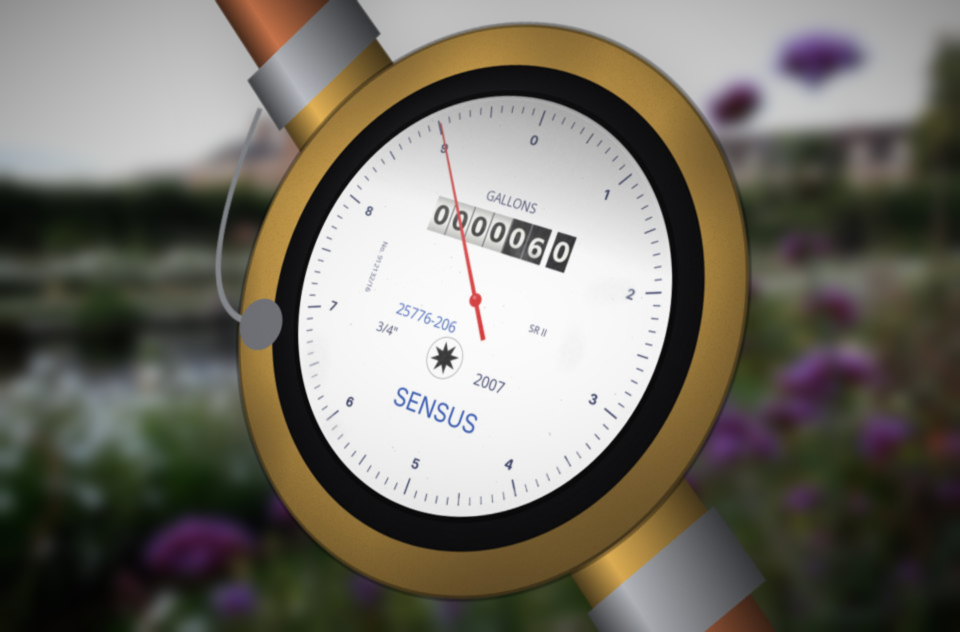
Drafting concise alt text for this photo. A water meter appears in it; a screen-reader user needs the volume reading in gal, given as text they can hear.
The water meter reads 59.0 gal
